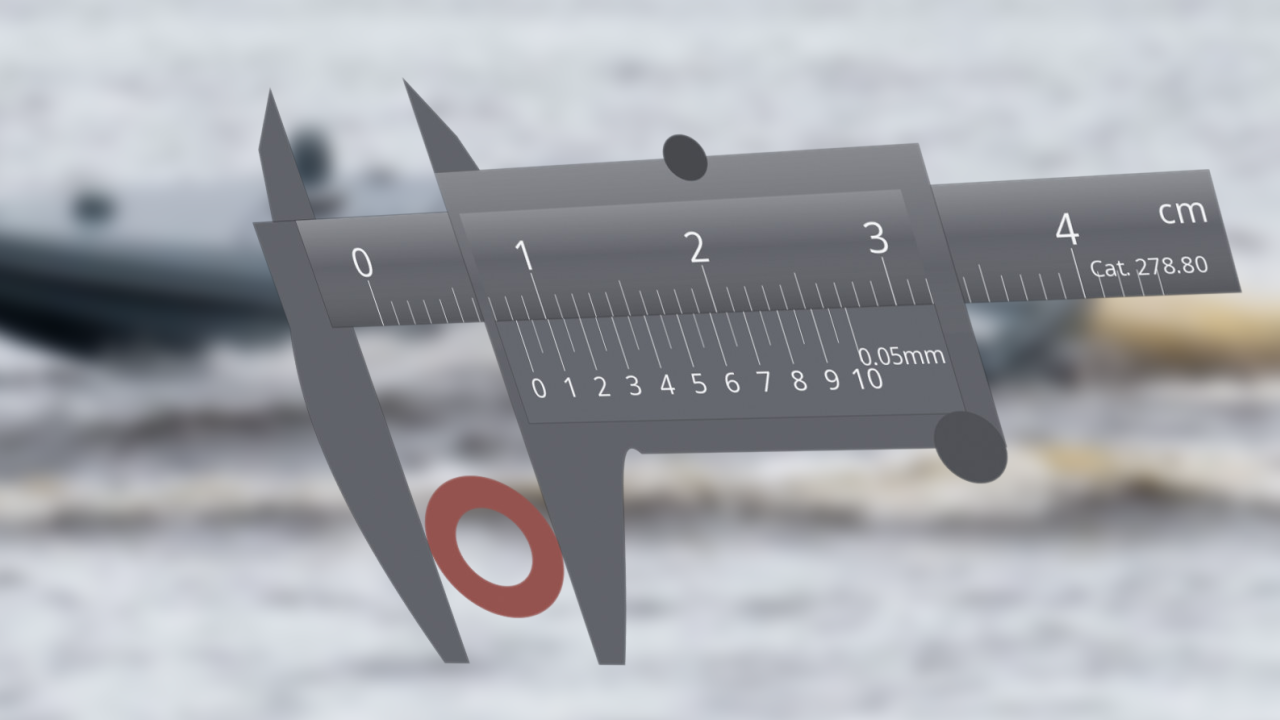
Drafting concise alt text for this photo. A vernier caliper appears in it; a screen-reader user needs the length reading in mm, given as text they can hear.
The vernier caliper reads 8.2 mm
